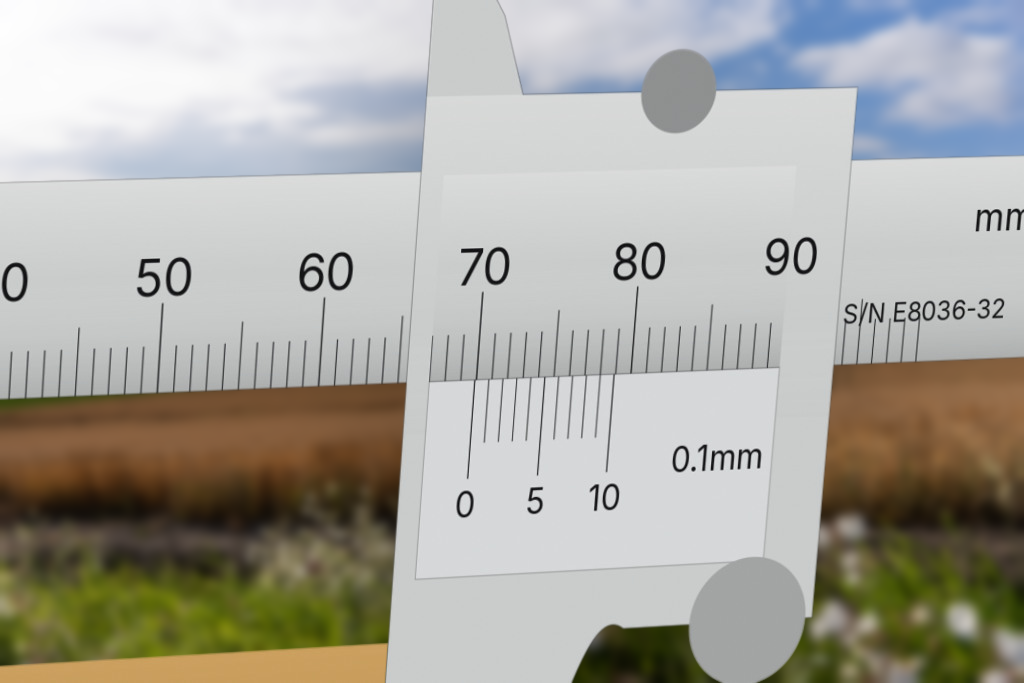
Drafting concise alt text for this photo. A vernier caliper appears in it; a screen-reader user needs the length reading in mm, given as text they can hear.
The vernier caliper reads 69.9 mm
